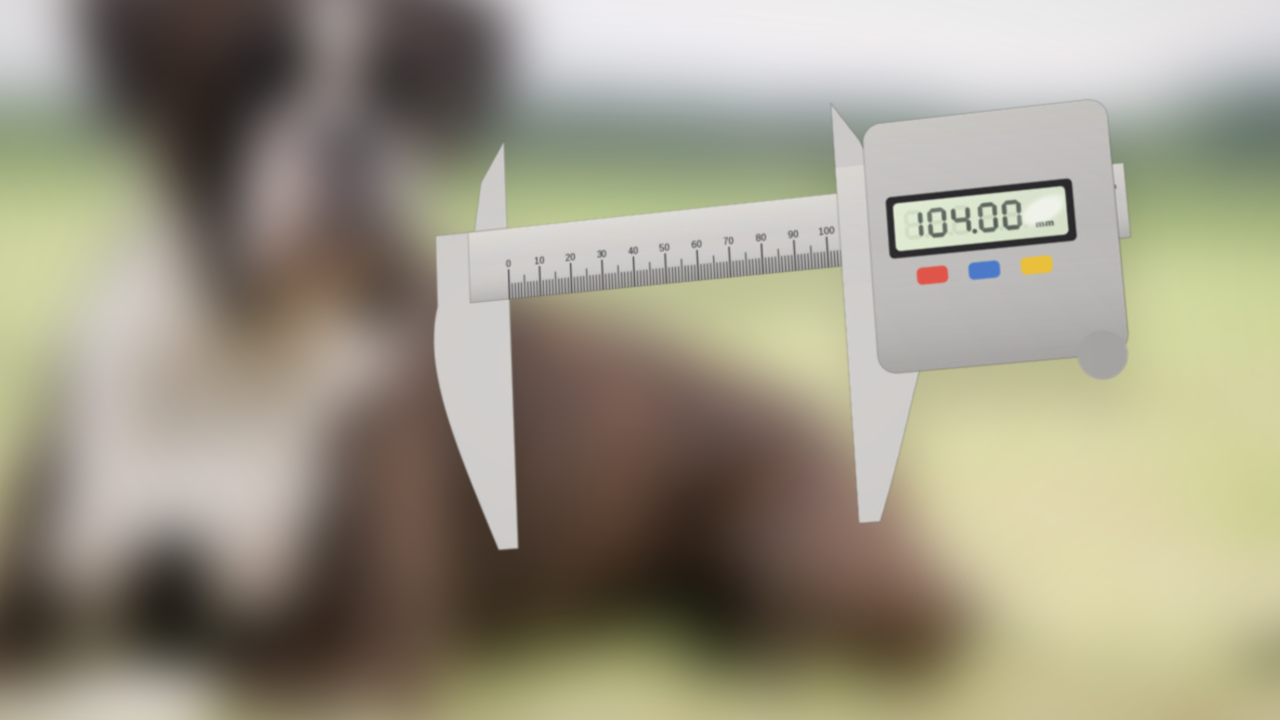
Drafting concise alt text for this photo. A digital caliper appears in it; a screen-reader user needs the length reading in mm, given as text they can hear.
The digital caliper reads 104.00 mm
